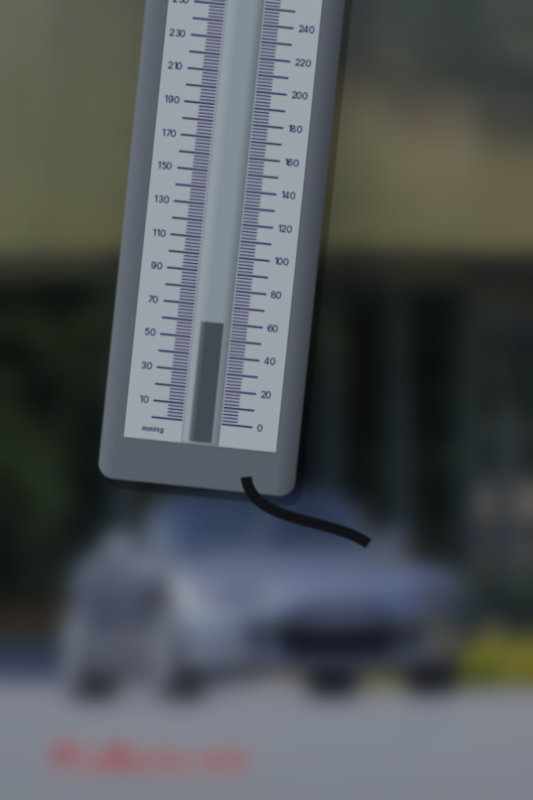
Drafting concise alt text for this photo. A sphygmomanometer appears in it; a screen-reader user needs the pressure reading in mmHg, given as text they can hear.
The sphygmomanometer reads 60 mmHg
